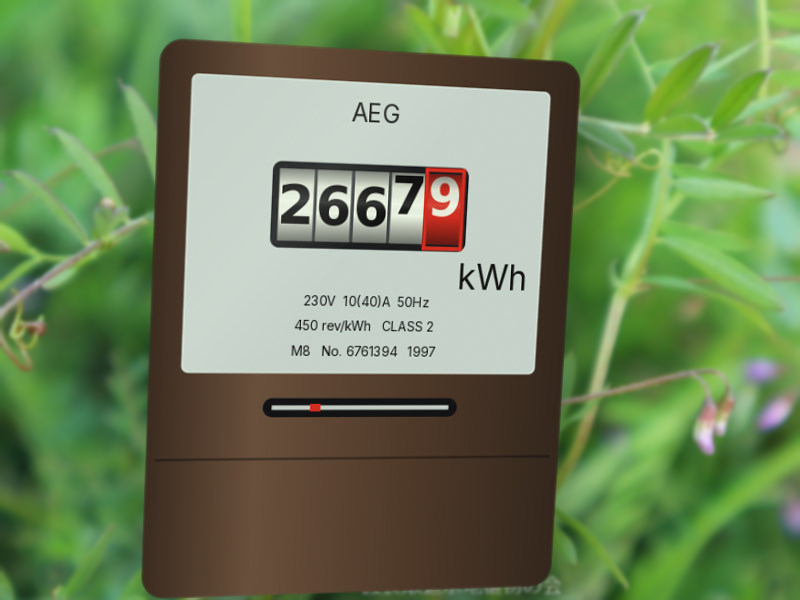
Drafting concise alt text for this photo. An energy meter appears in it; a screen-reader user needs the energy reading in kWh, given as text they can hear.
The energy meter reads 2667.9 kWh
